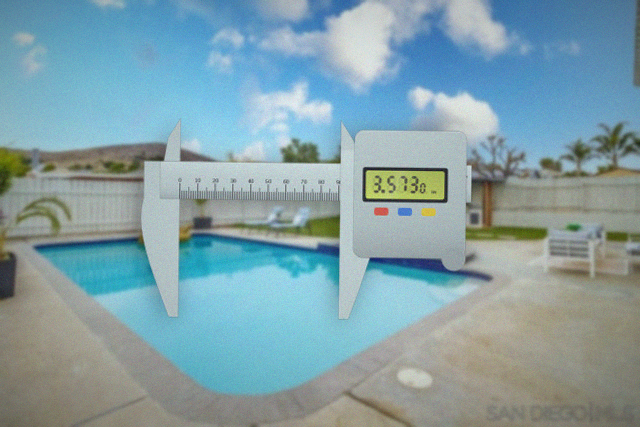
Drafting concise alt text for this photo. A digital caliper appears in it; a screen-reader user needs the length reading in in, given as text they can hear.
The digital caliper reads 3.5730 in
